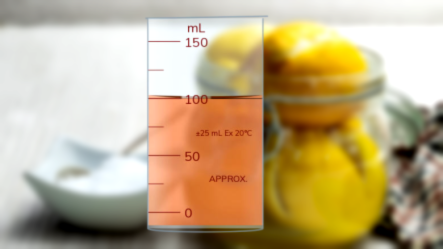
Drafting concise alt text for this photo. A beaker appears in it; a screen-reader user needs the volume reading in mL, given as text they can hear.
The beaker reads 100 mL
